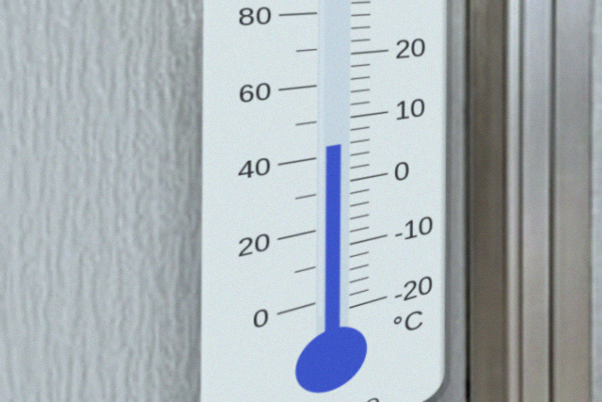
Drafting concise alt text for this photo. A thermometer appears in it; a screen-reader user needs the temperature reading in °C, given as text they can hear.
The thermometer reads 6 °C
